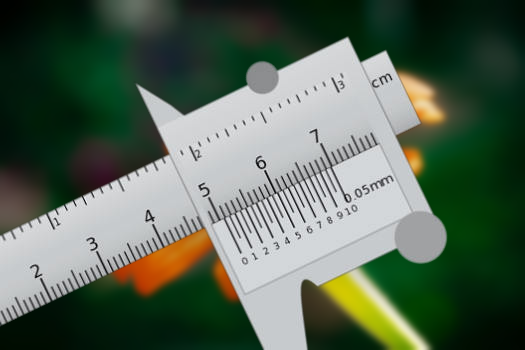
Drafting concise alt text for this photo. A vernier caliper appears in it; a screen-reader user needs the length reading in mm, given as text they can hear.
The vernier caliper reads 50.8 mm
